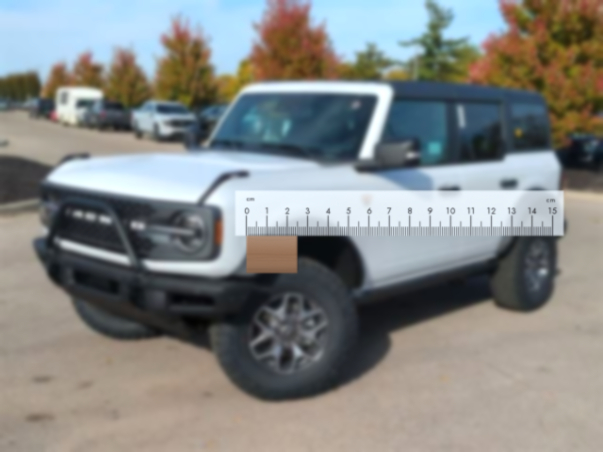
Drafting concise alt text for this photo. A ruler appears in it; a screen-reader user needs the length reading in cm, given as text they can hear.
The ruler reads 2.5 cm
